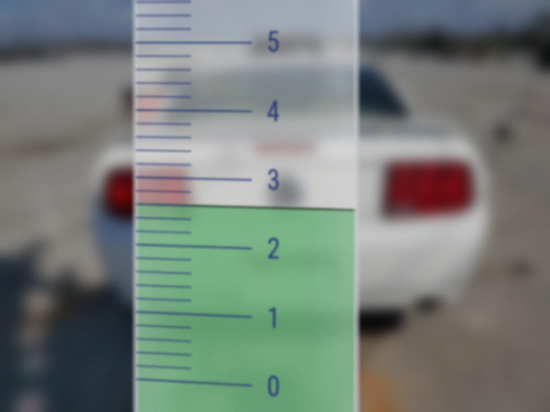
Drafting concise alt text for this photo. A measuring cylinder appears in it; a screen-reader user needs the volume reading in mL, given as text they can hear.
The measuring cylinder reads 2.6 mL
